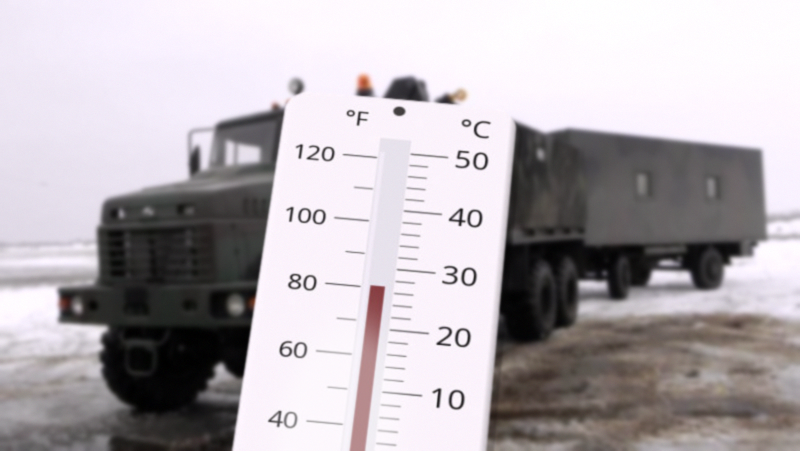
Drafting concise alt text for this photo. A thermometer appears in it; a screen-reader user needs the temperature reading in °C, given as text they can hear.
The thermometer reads 27 °C
